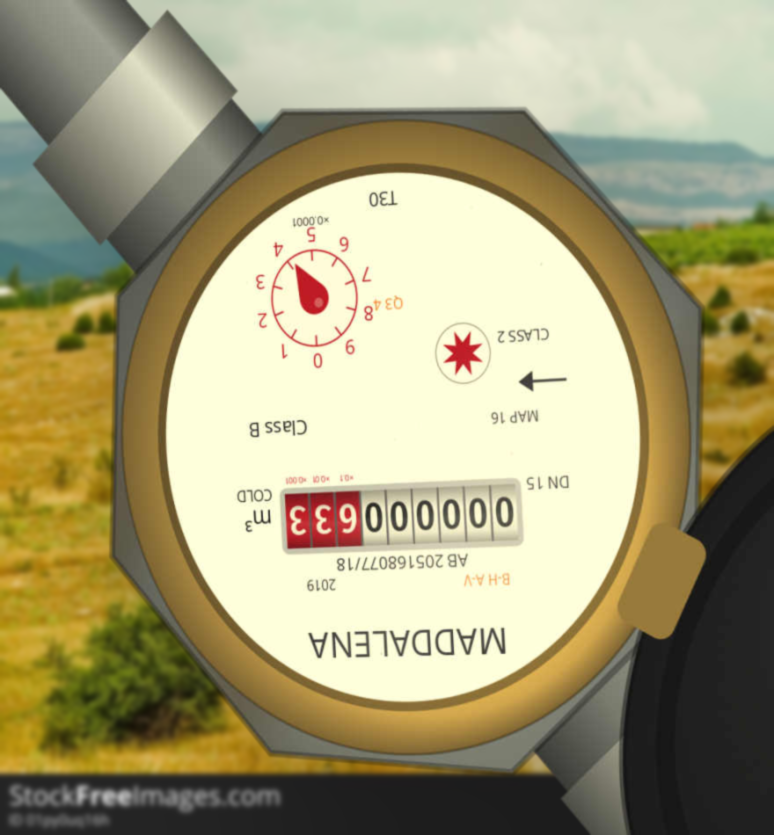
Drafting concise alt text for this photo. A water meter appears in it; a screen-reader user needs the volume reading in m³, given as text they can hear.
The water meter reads 0.6334 m³
